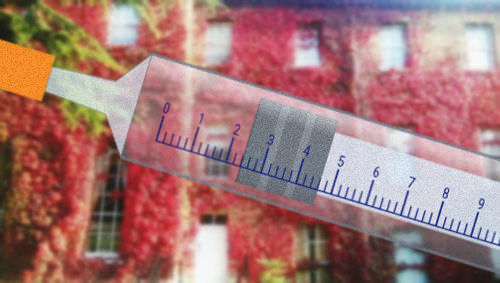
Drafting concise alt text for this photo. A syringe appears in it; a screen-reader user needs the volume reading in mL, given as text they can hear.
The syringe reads 2.4 mL
